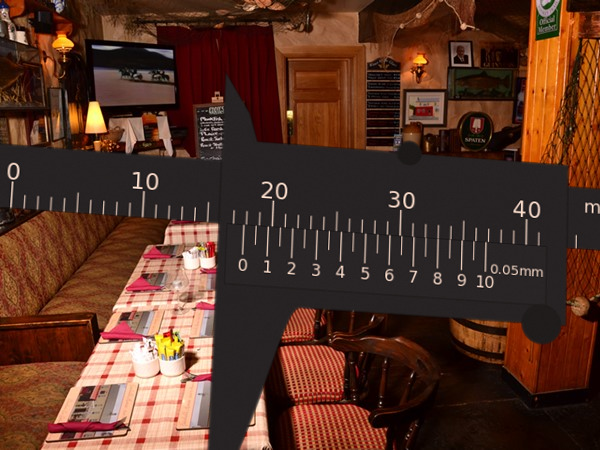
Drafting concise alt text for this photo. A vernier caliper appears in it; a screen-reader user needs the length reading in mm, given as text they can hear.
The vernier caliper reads 17.8 mm
